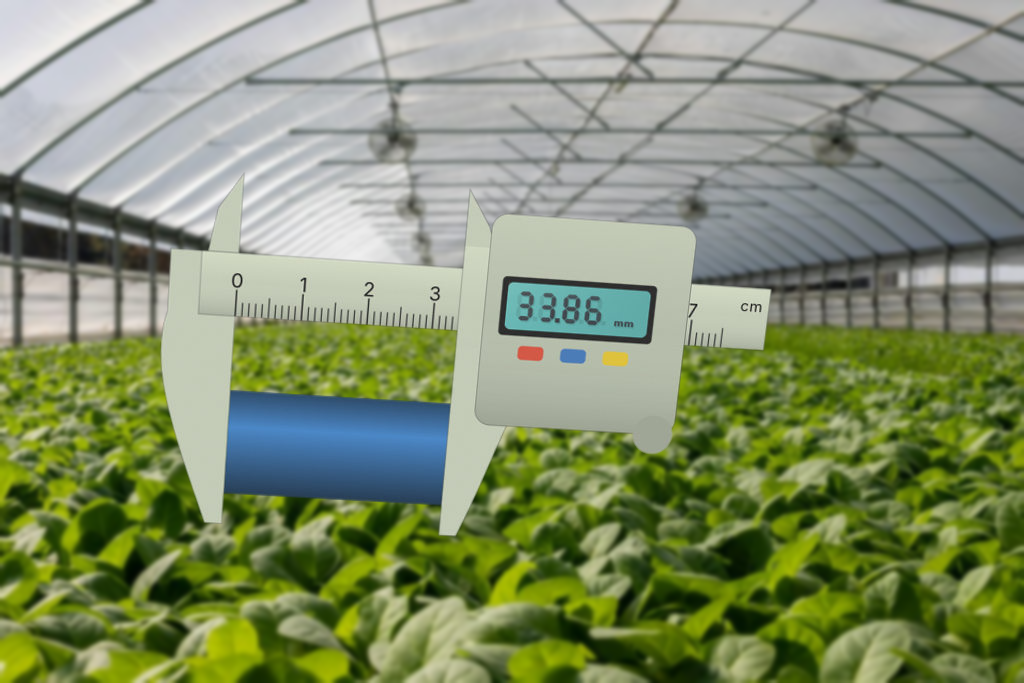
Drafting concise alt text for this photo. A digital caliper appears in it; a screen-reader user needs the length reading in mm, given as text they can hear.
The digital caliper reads 33.86 mm
